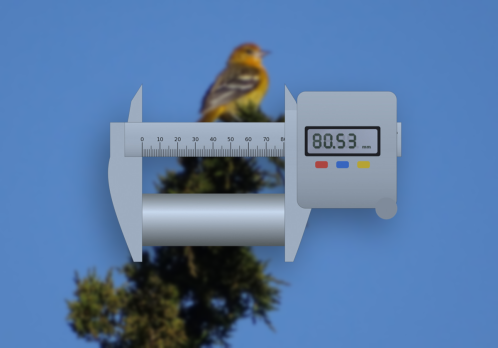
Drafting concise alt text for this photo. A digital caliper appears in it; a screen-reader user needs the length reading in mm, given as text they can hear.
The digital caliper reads 80.53 mm
